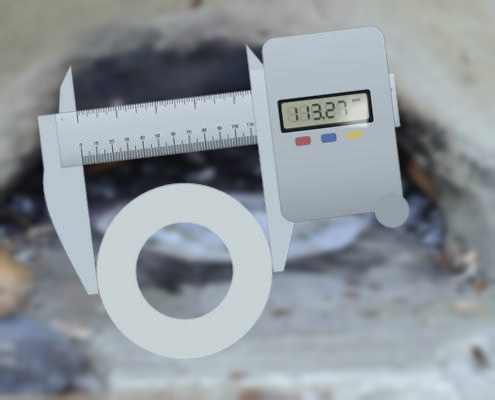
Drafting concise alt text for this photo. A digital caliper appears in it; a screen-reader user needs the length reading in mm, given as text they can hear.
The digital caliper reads 113.27 mm
